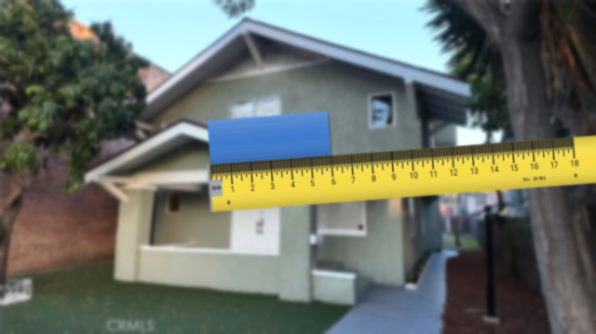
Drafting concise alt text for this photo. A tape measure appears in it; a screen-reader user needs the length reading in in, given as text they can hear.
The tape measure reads 6 in
